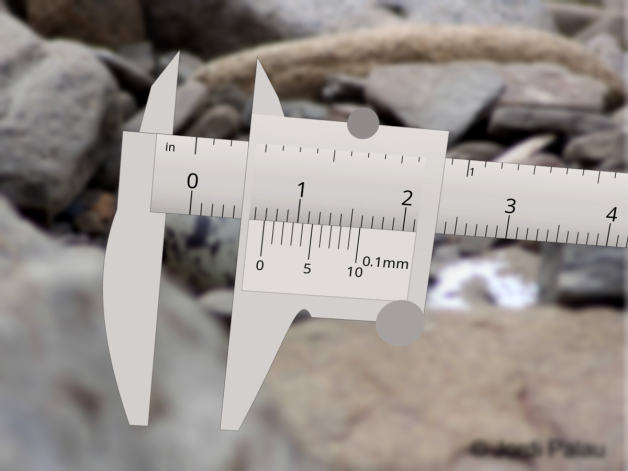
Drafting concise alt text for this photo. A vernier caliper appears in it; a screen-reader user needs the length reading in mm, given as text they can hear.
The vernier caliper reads 6.9 mm
